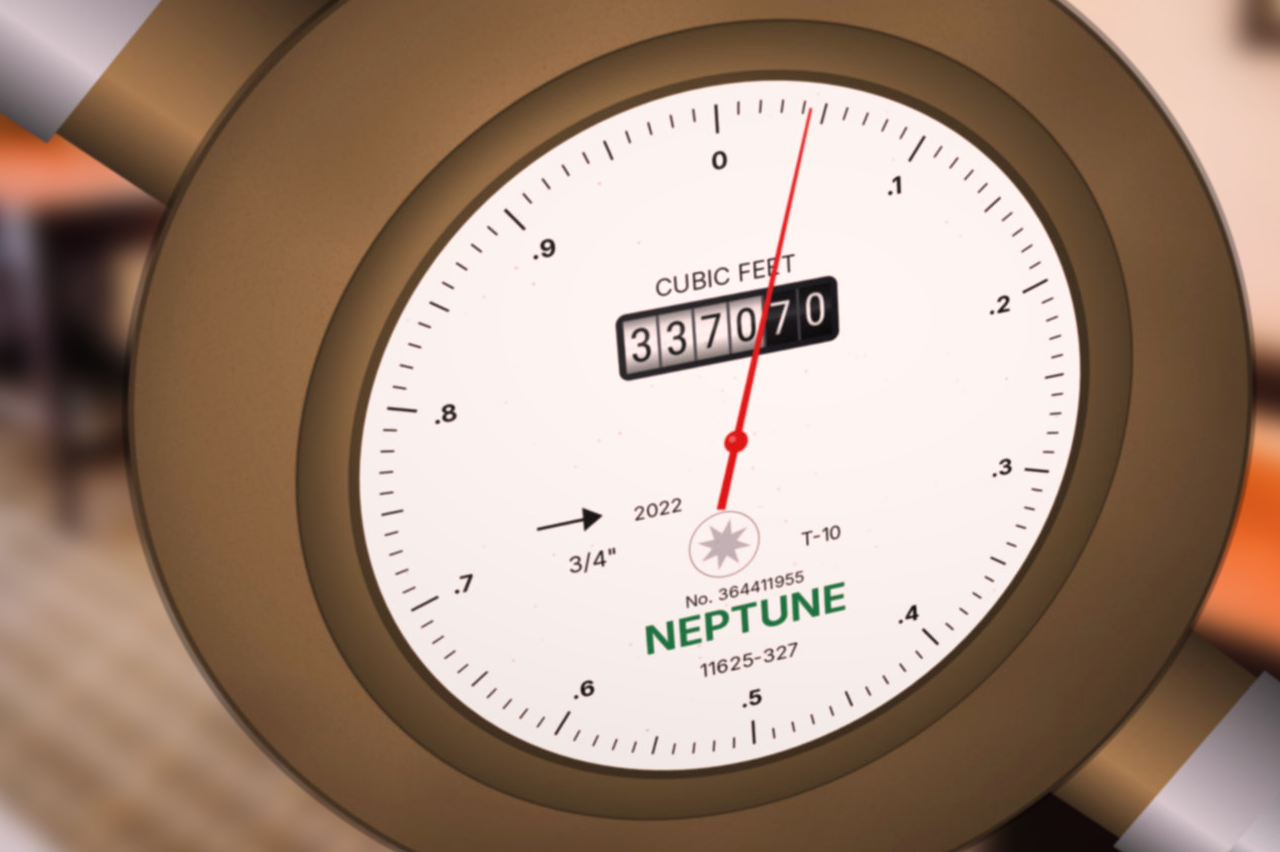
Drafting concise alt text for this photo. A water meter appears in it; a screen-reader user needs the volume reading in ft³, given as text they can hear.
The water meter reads 337070.04 ft³
